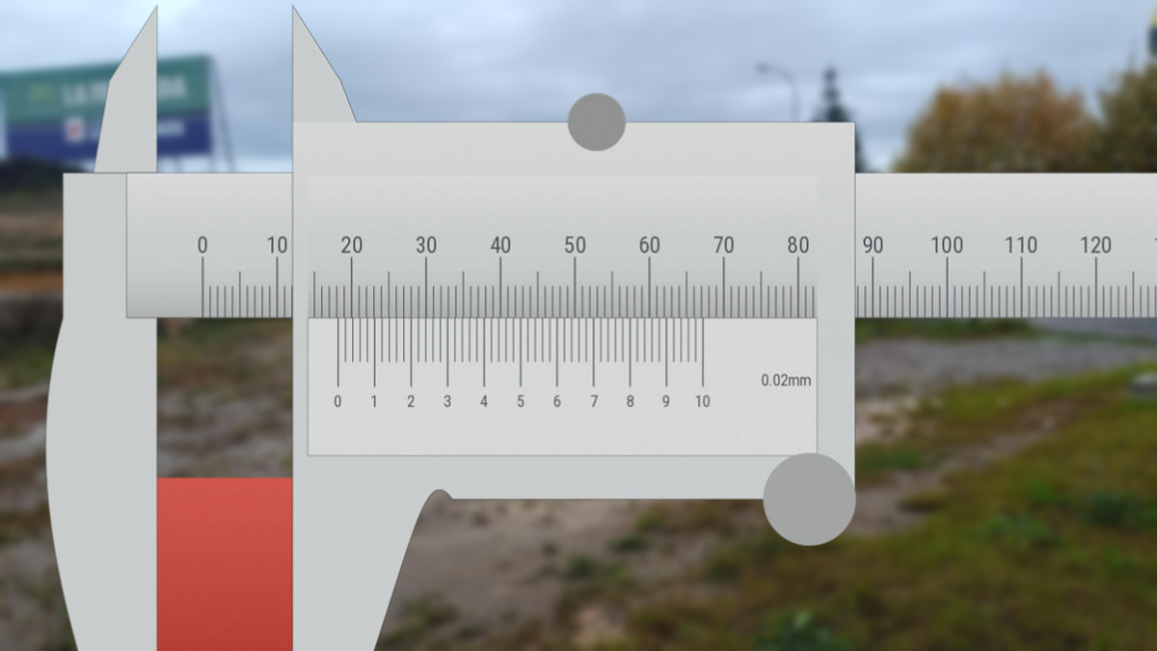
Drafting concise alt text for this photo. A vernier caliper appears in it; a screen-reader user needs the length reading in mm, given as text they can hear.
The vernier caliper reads 18.2 mm
